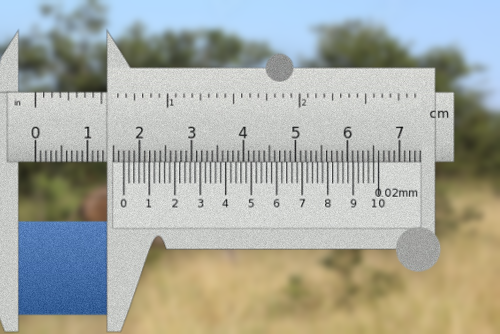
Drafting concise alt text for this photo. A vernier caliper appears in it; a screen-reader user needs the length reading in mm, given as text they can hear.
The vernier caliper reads 17.0 mm
